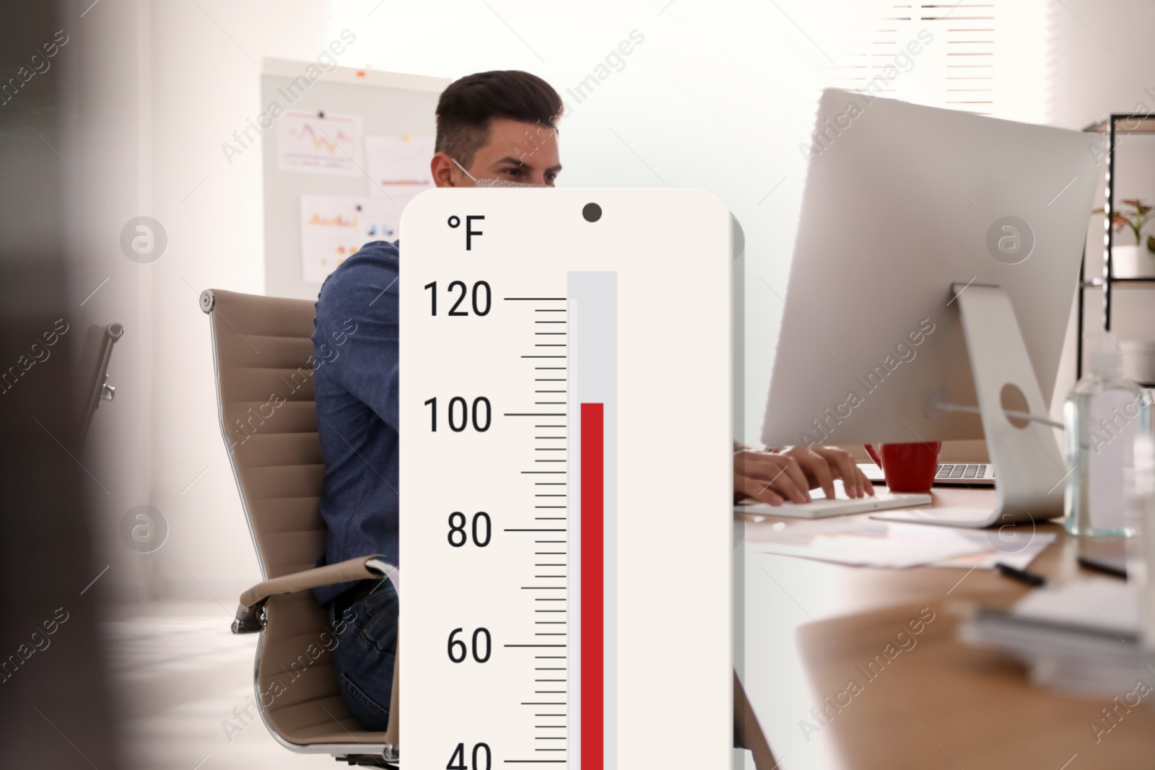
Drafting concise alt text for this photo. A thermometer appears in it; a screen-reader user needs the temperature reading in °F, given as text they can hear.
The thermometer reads 102 °F
